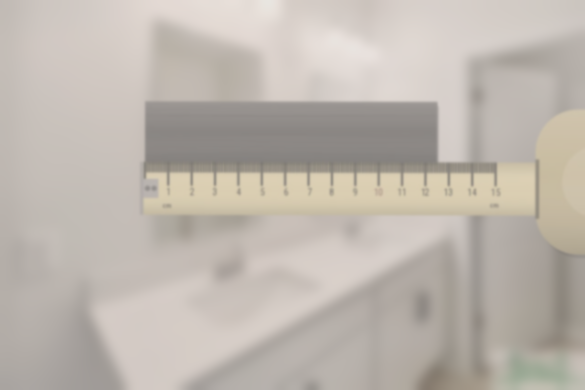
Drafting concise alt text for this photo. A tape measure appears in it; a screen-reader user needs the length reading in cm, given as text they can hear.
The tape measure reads 12.5 cm
